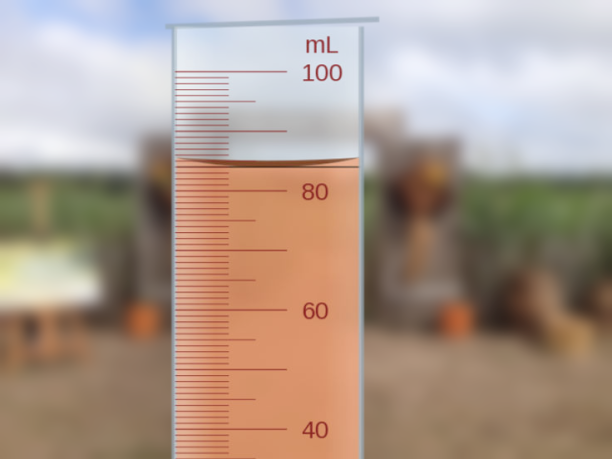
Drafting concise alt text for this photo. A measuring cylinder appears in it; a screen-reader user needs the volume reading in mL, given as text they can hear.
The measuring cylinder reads 84 mL
